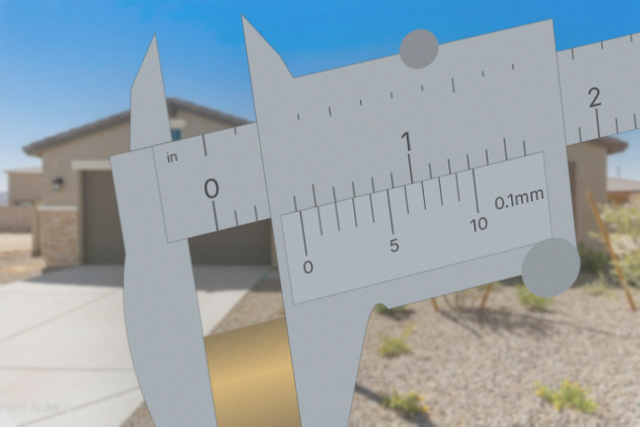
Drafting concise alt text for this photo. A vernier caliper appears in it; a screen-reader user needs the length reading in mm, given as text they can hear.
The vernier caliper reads 4.2 mm
